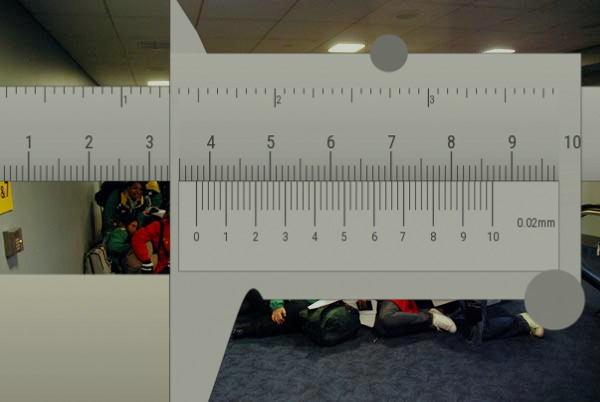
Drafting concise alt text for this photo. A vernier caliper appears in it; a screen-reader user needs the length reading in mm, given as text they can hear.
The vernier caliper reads 37.8 mm
